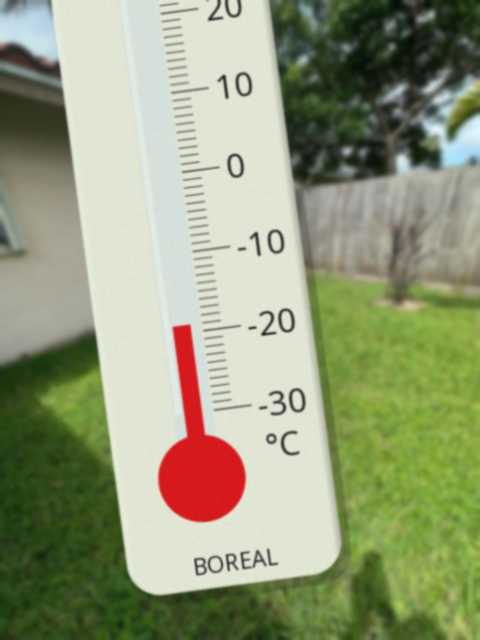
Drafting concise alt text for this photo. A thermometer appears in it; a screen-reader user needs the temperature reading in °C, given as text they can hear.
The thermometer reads -19 °C
